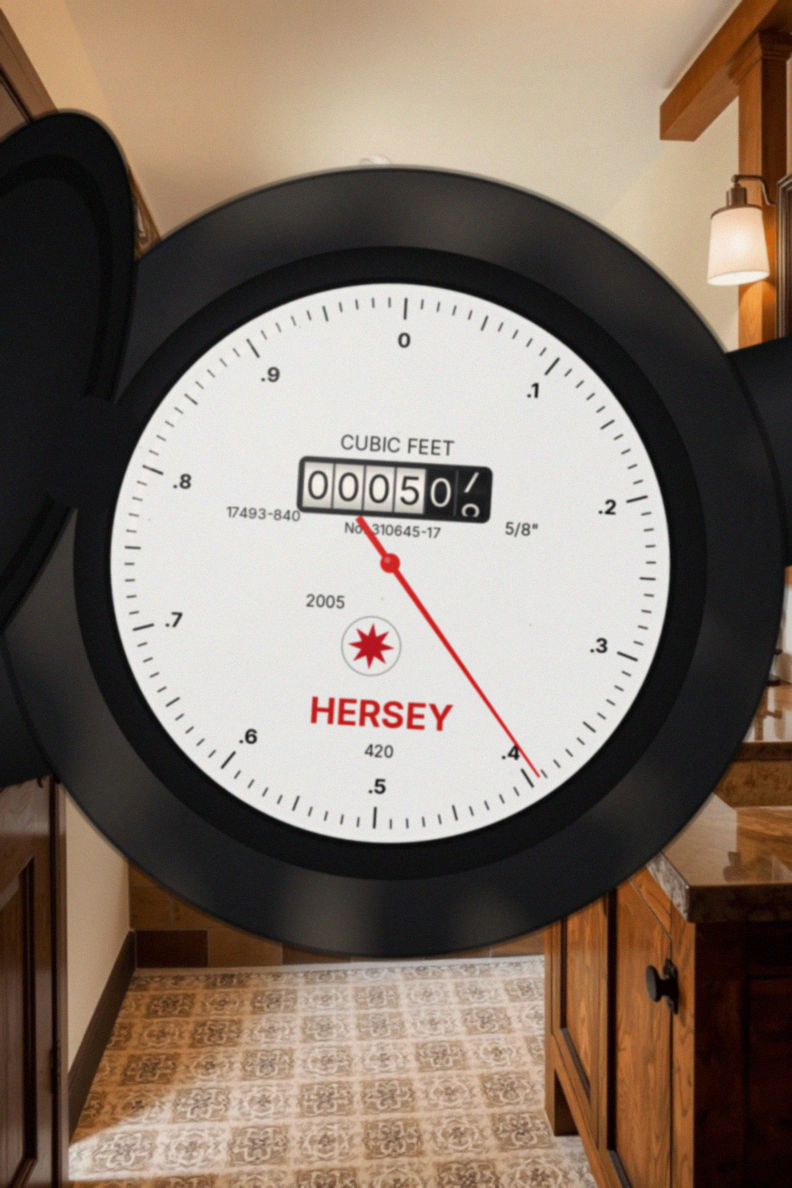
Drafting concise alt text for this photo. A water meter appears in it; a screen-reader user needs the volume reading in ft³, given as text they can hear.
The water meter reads 507.39 ft³
